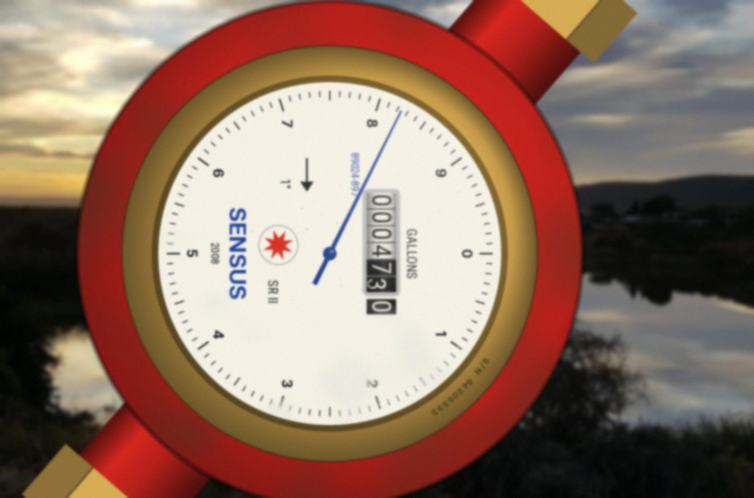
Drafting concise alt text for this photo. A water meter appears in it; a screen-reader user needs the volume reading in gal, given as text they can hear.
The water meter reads 4728.2 gal
